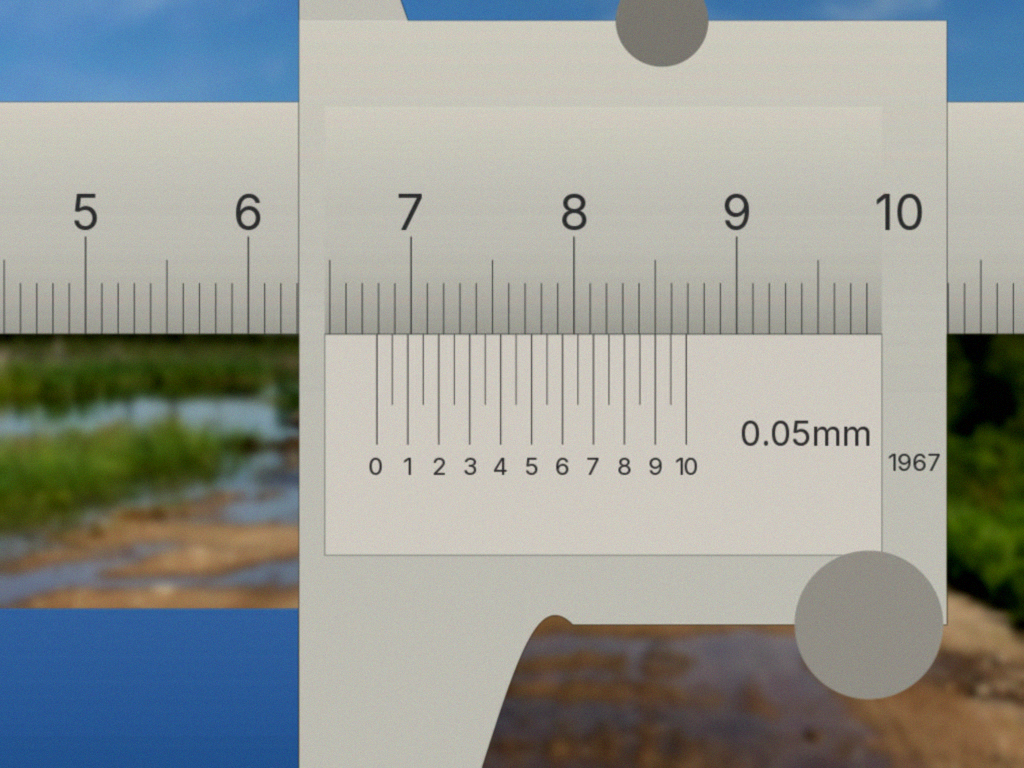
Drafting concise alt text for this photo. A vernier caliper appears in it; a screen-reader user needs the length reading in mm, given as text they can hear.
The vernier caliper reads 67.9 mm
